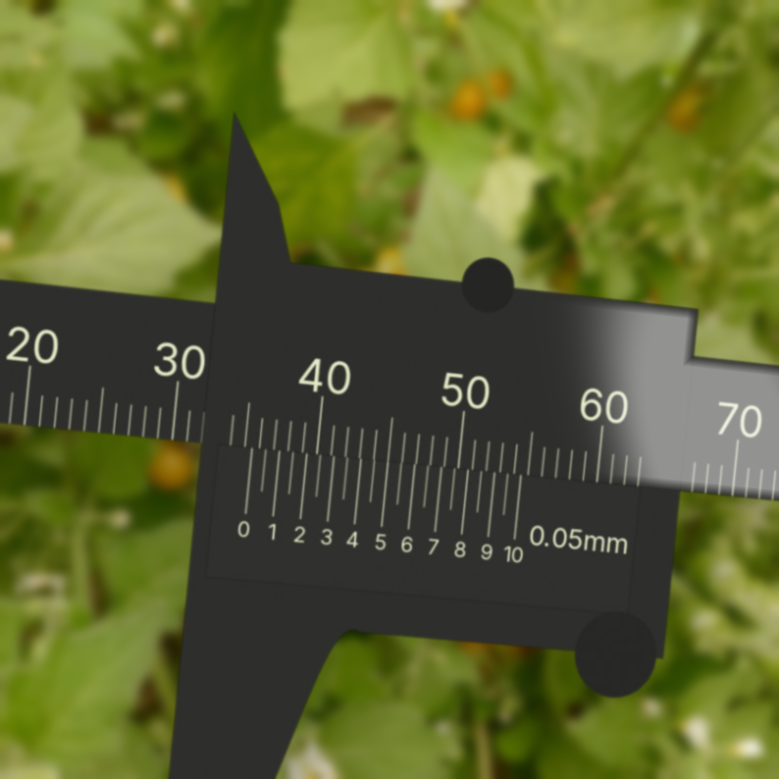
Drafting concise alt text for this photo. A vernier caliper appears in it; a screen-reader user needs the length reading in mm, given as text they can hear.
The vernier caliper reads 35.5 mm
